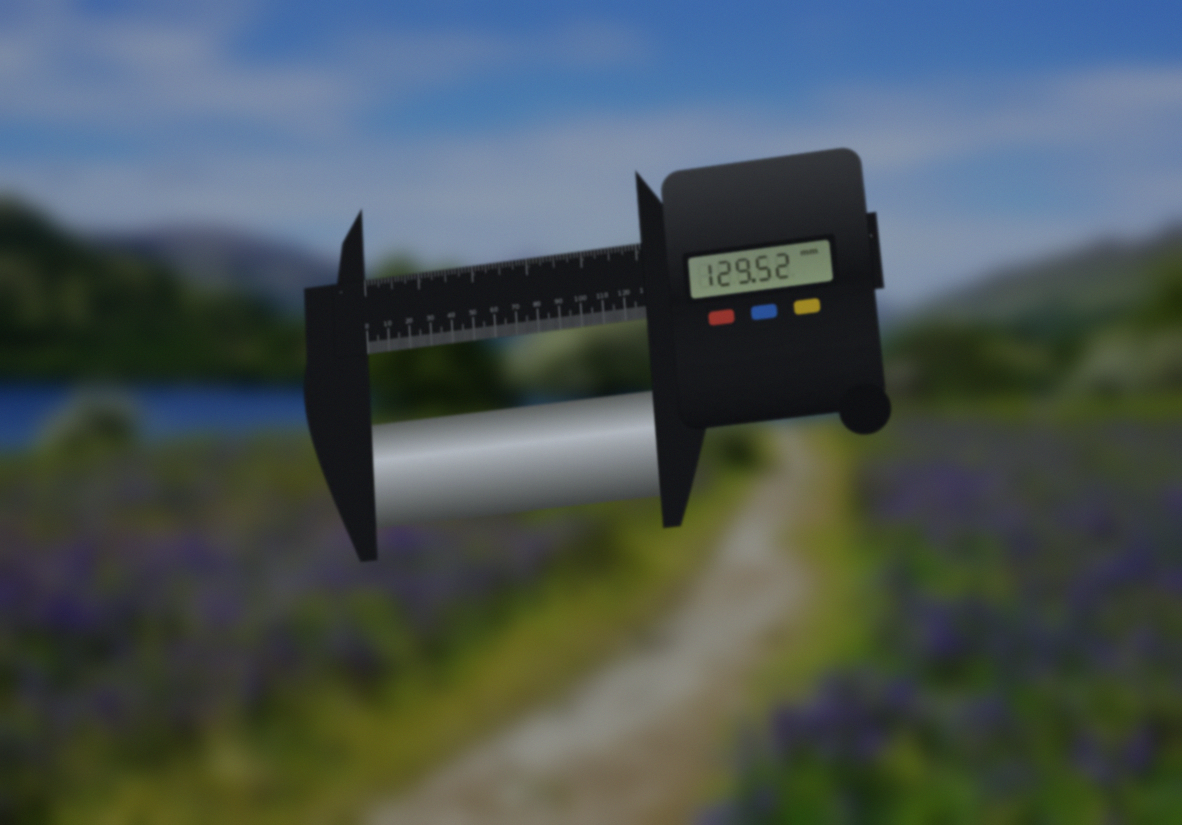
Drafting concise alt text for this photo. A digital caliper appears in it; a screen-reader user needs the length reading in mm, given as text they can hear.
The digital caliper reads 129.52 mm
